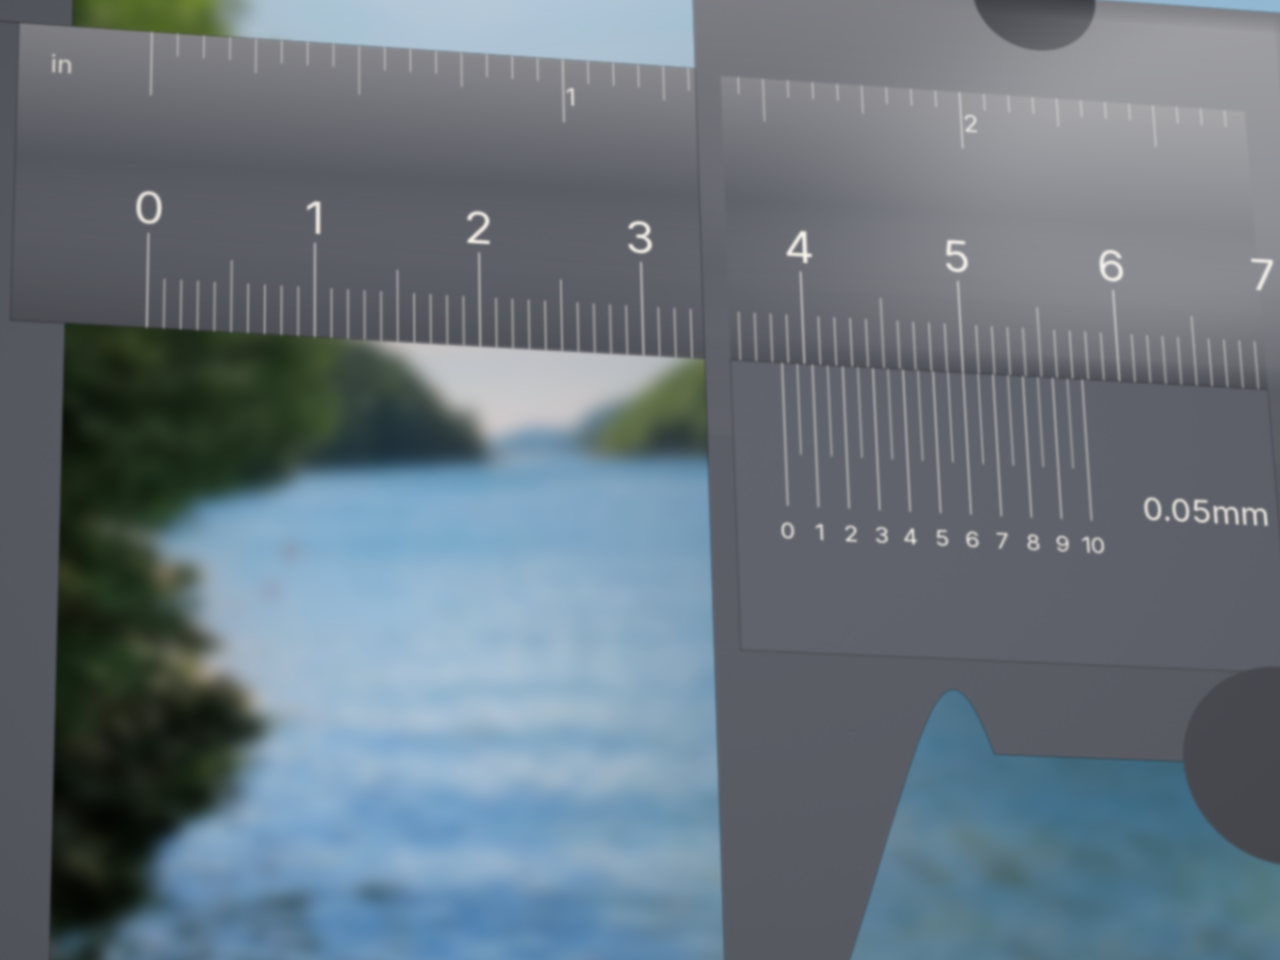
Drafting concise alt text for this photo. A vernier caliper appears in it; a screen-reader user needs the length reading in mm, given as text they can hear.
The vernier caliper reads 38.6 mm
